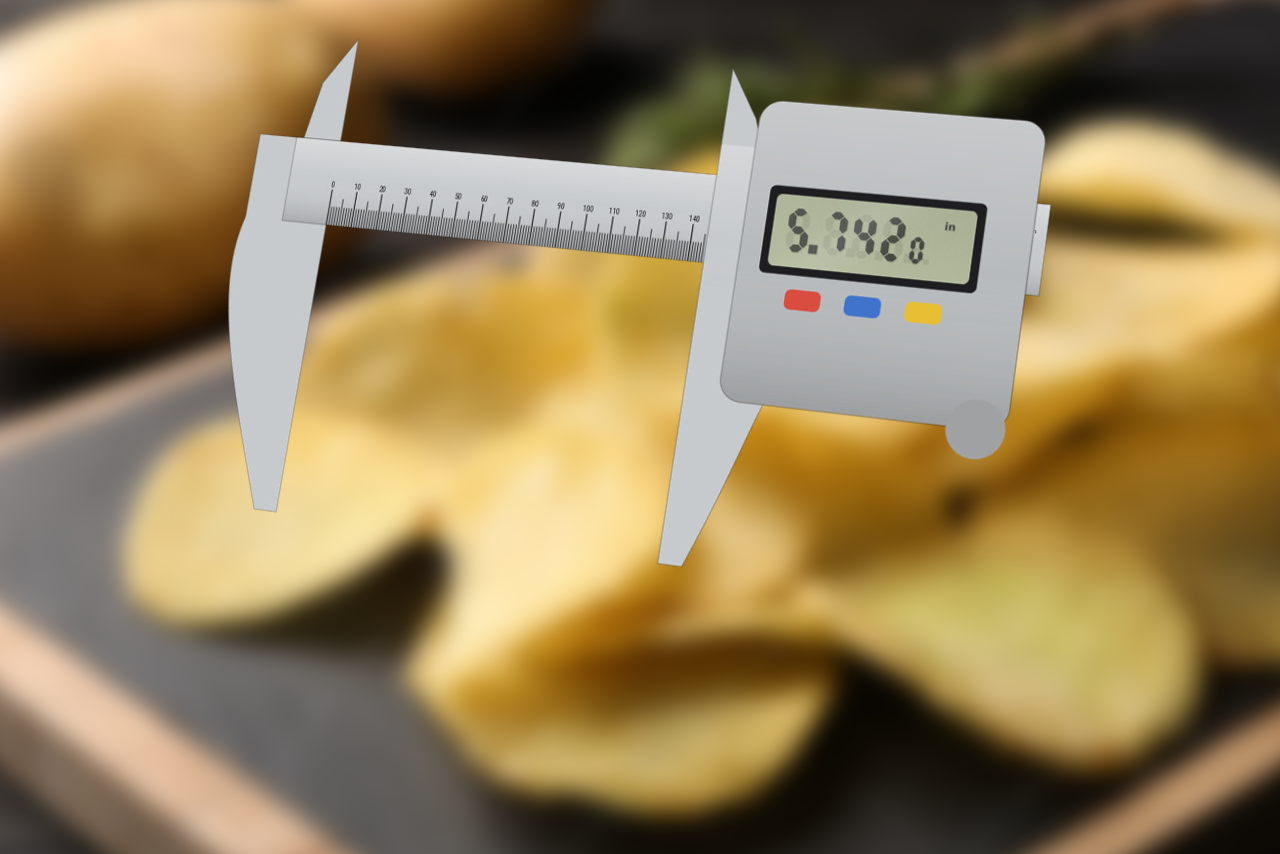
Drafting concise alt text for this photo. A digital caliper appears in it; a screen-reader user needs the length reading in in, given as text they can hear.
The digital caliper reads 5.7420 in
